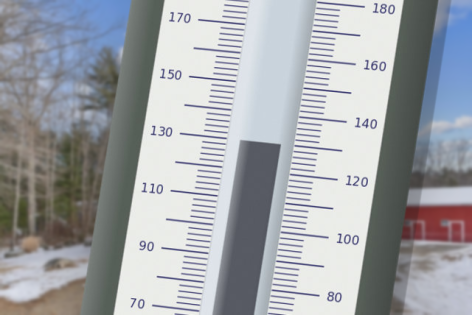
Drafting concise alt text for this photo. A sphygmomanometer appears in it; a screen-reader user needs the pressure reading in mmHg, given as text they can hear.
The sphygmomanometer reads 130 mmHg
